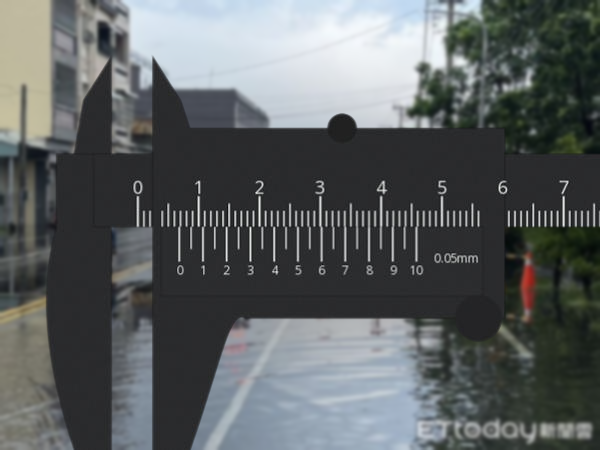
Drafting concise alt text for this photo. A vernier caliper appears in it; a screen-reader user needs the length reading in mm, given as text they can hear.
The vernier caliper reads 6.8 mm
